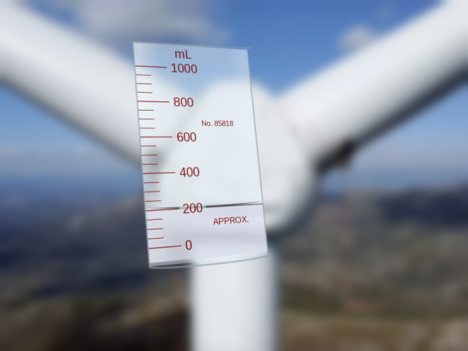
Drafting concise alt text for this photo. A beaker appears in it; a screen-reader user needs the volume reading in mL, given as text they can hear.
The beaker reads 200 mL
